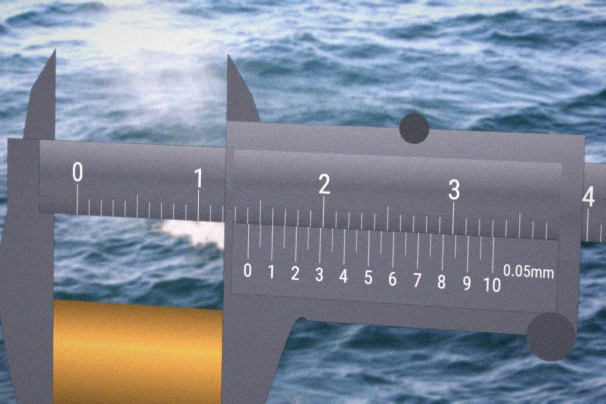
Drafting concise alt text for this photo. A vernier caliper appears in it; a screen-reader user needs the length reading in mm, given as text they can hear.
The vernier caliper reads 14.1 mm
